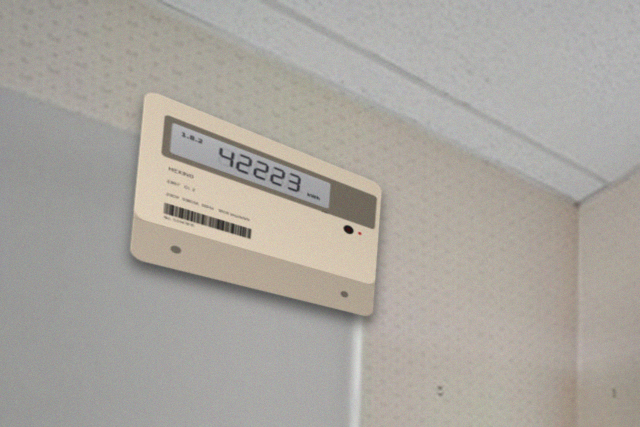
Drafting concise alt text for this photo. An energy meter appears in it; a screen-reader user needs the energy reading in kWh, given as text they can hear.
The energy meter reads 42223 kWh
